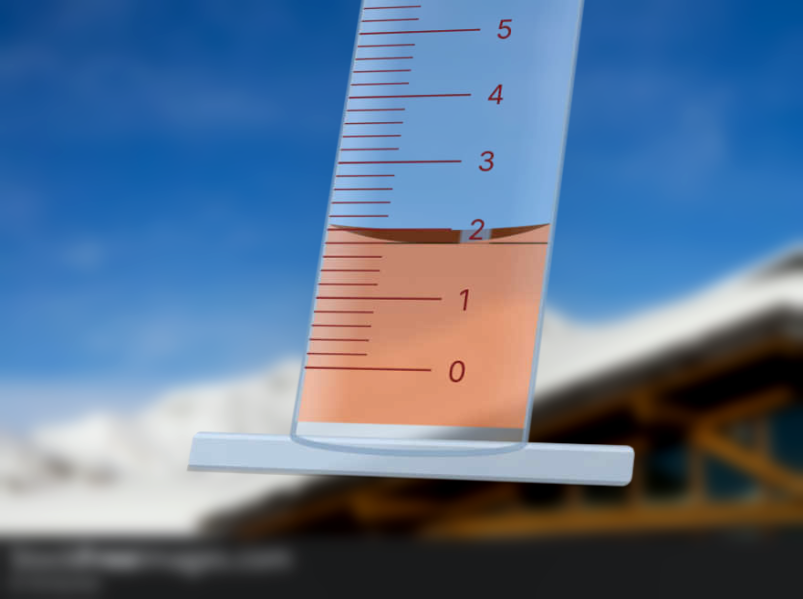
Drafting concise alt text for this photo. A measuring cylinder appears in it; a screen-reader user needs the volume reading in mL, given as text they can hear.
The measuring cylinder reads 1.8 mL
